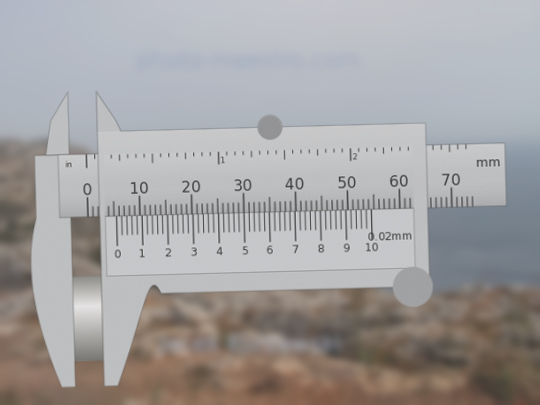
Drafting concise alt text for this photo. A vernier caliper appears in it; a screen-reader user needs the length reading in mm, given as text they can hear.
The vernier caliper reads 5.5 mm
